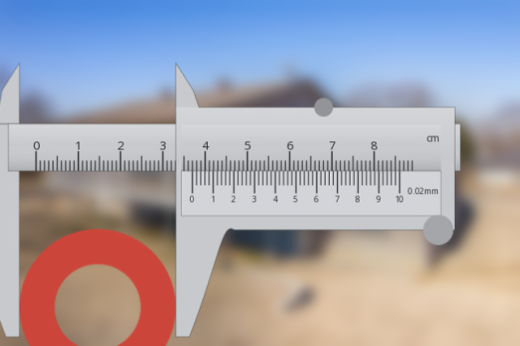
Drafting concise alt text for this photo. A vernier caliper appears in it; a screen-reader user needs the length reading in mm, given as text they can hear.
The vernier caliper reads 37.0 mm
